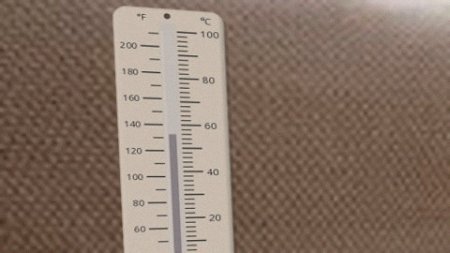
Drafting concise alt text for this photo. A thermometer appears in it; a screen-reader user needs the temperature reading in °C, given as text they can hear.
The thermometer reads 56 °C
